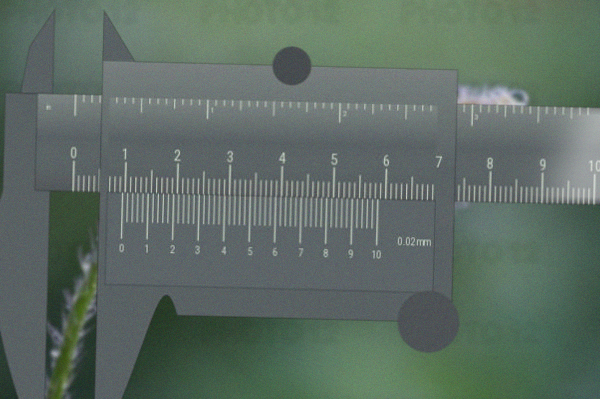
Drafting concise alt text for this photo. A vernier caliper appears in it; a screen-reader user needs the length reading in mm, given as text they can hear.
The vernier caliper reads 9.5 mm
